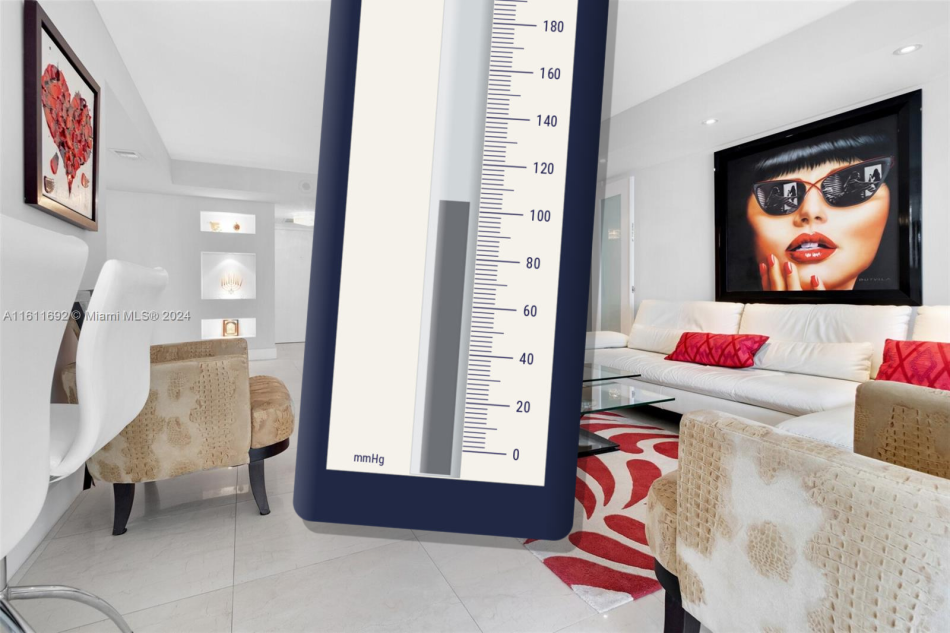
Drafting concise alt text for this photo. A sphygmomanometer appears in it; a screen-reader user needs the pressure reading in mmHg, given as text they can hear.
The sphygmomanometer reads 104 mmHg
